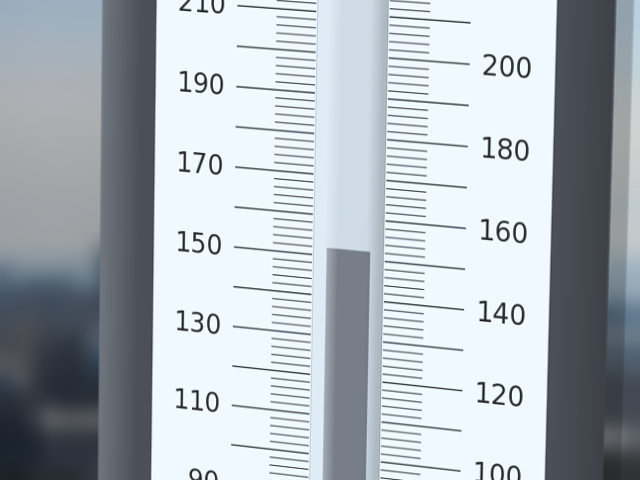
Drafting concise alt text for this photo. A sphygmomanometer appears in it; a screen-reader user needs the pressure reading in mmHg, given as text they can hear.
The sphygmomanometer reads 152 mmHg
